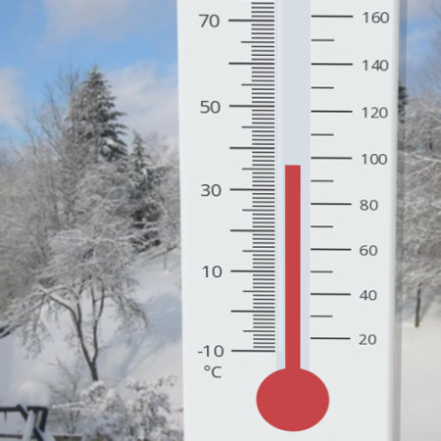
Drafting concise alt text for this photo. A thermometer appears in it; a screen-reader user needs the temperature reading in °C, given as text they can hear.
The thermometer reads 36 °C
